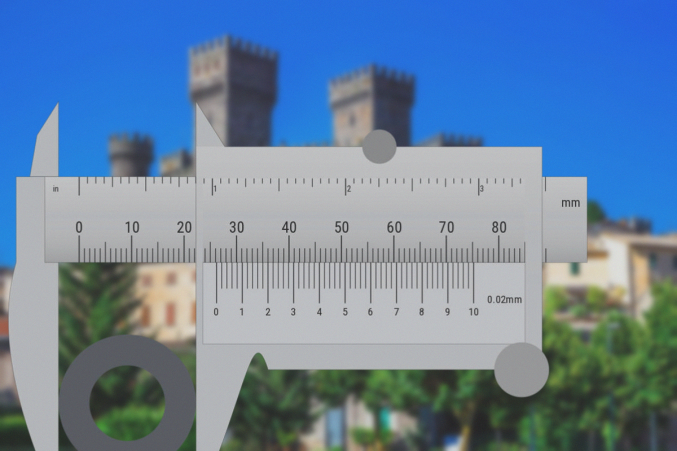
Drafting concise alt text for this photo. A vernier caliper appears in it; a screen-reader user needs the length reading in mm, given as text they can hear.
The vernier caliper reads 26.2 mm
